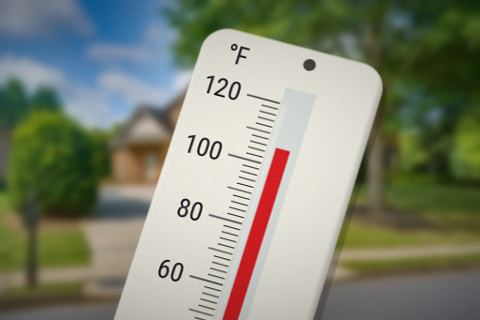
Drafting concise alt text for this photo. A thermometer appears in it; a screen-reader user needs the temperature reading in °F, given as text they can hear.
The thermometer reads 106 °F
